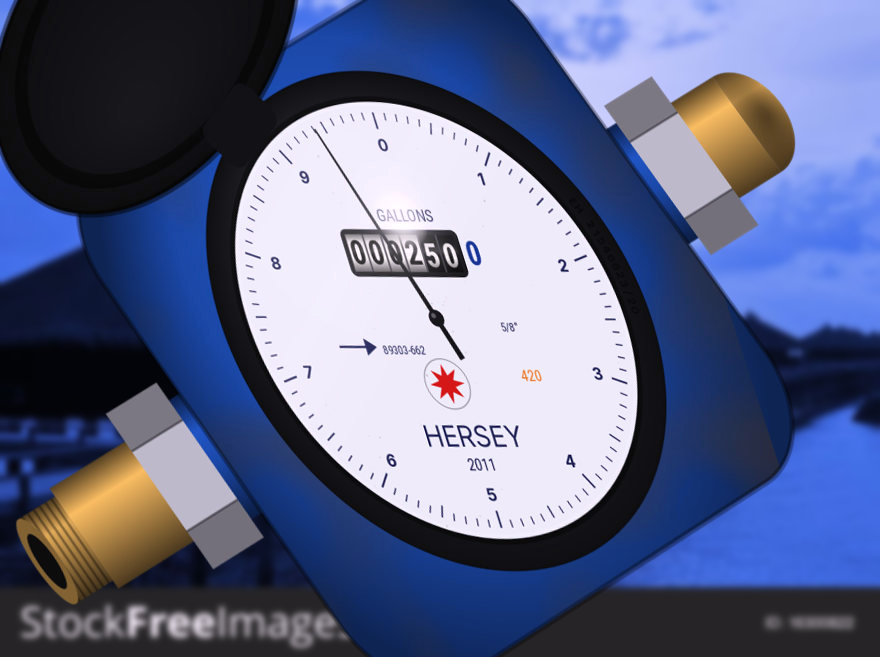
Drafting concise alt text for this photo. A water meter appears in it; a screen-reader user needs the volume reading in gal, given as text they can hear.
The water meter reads 2499.4 gal
